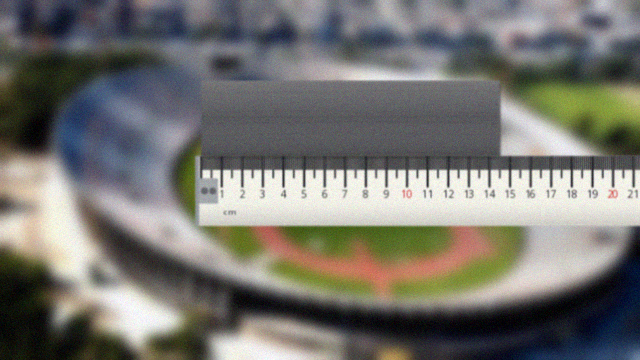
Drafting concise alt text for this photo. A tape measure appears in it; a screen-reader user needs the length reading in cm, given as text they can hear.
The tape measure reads 14.5 cm
